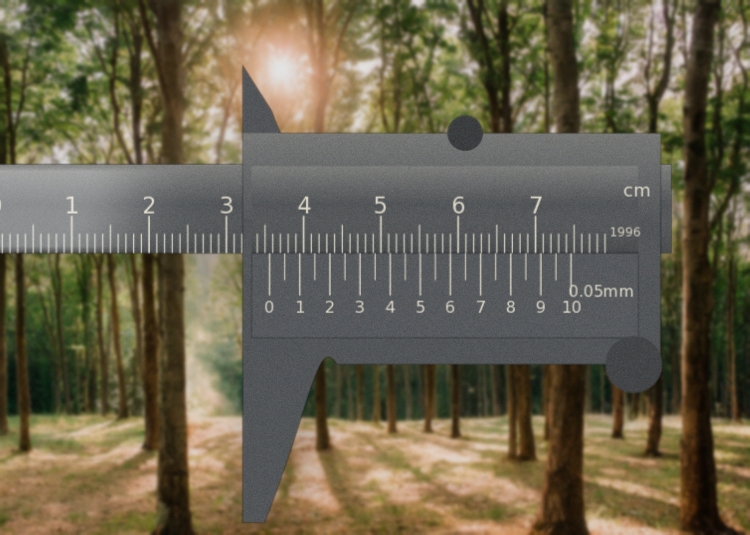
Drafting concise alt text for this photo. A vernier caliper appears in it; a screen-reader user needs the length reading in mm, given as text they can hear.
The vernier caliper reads 35.6 mm
